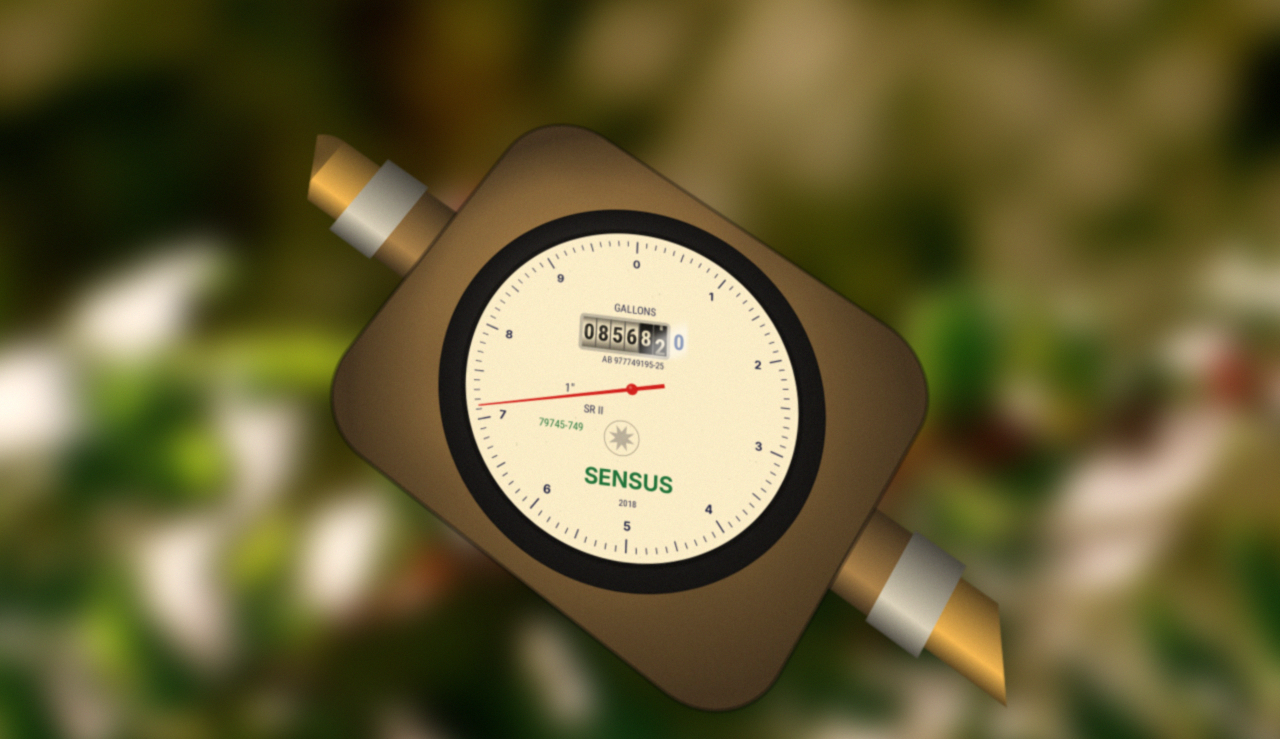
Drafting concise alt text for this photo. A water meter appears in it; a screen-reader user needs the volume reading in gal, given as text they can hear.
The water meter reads 856817.1 gal
